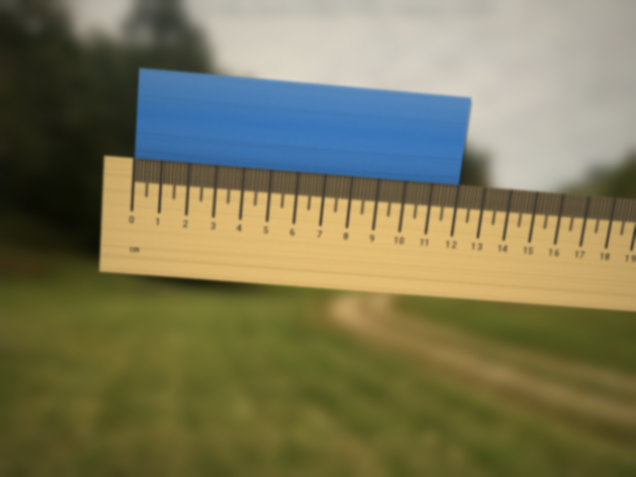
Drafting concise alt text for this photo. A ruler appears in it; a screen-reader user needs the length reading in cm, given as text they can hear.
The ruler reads 12 cm
